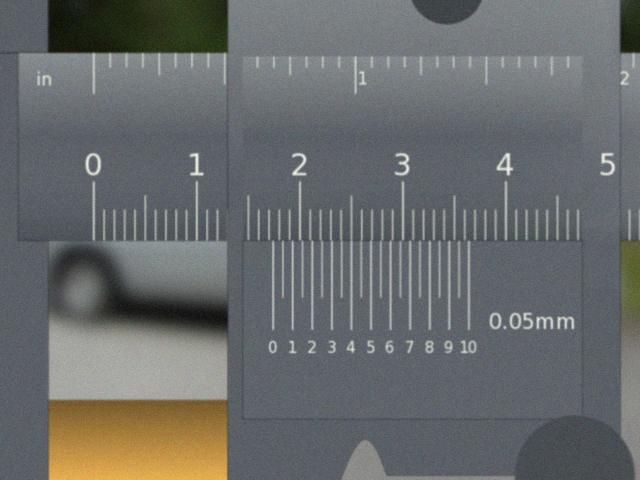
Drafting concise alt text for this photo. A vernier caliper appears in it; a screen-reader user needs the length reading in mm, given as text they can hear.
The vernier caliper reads 17.4 mm
